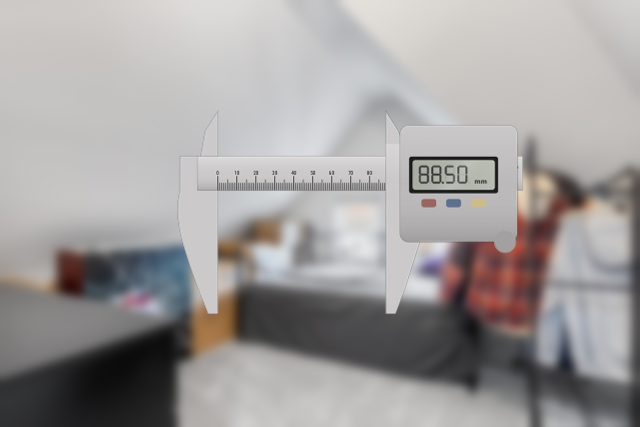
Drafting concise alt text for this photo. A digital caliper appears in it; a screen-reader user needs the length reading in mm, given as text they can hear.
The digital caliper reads 88.50 mm
